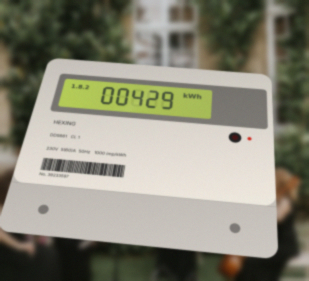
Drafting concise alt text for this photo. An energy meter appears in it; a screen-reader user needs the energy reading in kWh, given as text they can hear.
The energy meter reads 429 kWh
